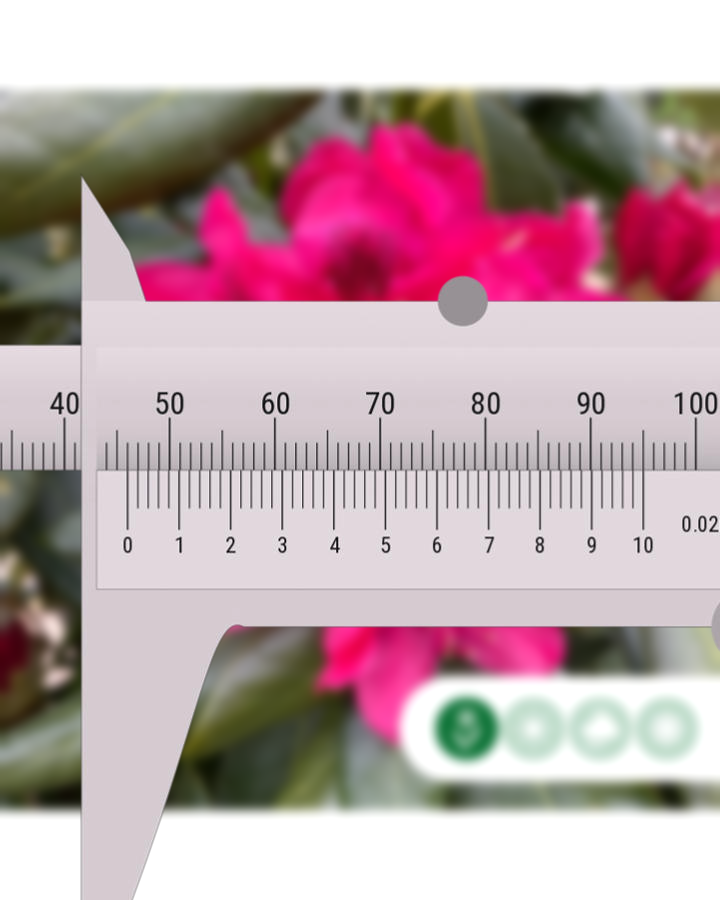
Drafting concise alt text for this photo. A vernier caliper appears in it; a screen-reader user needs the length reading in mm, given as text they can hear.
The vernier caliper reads 46.0 mm
